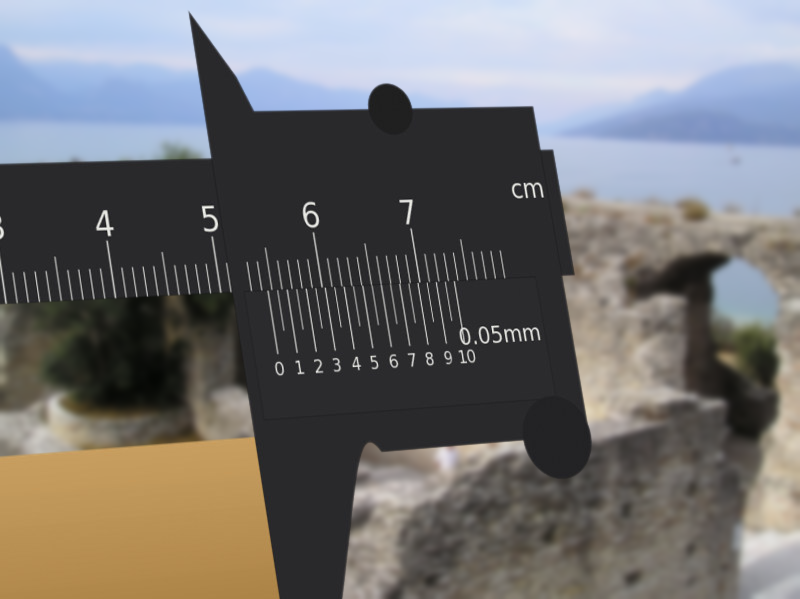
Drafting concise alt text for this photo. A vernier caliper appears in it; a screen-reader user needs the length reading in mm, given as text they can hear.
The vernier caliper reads 54.6 mm
